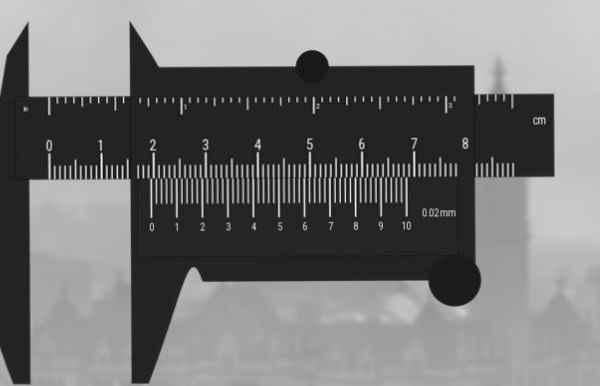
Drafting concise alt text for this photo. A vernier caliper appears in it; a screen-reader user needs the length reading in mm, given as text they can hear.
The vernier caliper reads 19.5 mm
